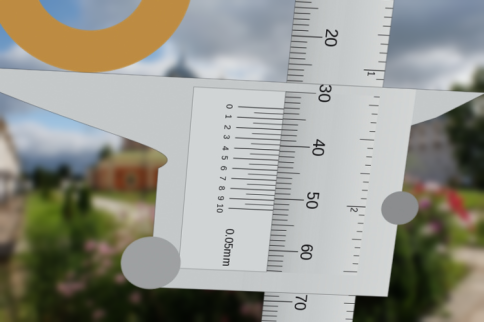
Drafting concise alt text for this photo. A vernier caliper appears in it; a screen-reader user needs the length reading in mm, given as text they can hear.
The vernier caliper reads 33.2 mm
